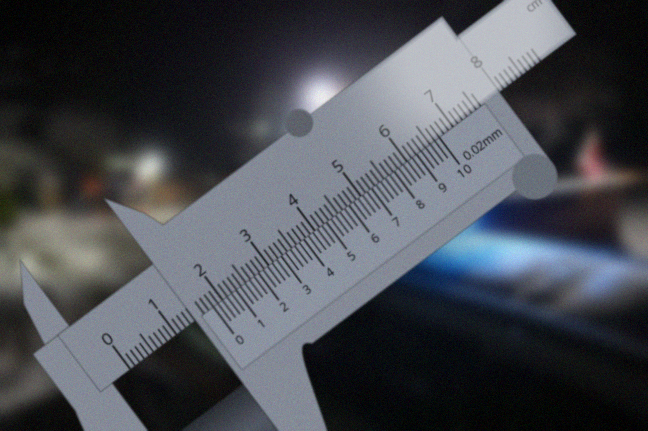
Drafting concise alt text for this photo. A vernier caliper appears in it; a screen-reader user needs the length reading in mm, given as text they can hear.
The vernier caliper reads 18.0 mm
